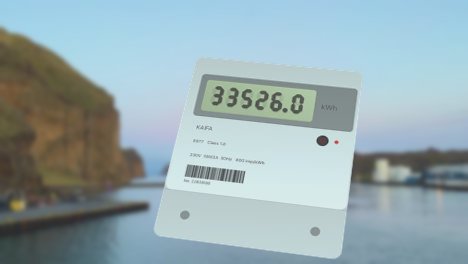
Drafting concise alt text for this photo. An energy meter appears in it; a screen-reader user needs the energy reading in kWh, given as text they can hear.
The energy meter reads 33526.0 kWh
